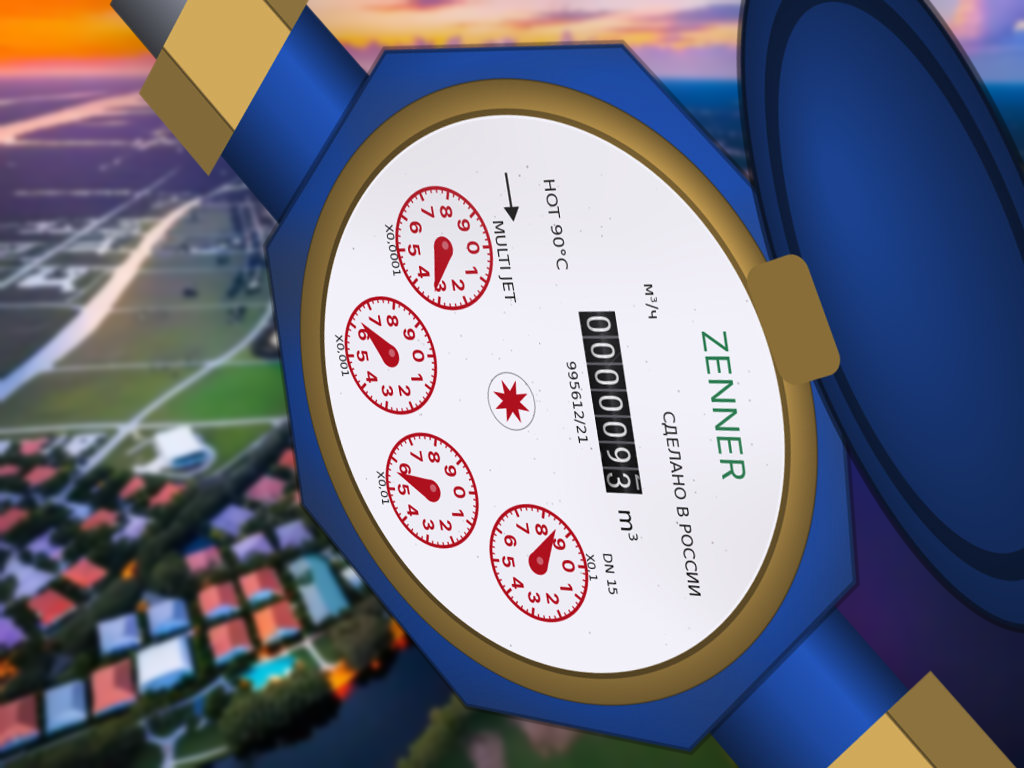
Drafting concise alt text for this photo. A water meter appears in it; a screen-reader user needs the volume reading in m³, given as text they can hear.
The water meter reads 92.8563 m³
